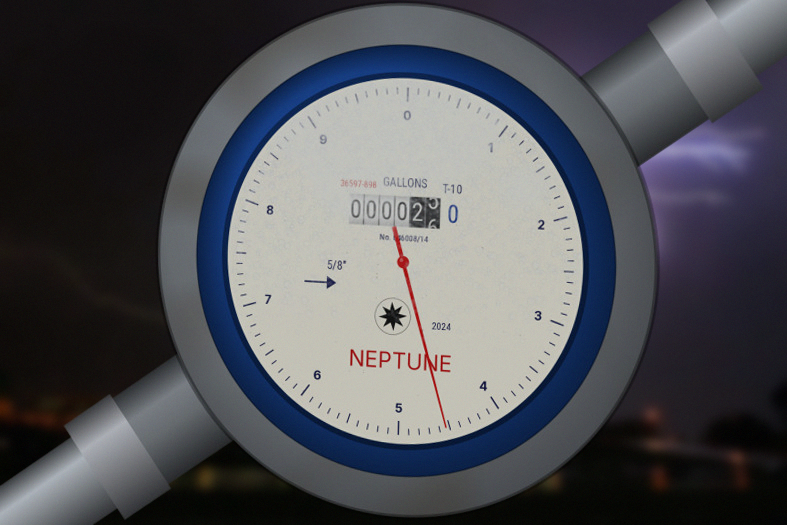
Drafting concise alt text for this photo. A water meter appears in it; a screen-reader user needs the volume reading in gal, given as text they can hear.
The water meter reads 254.5 gal
